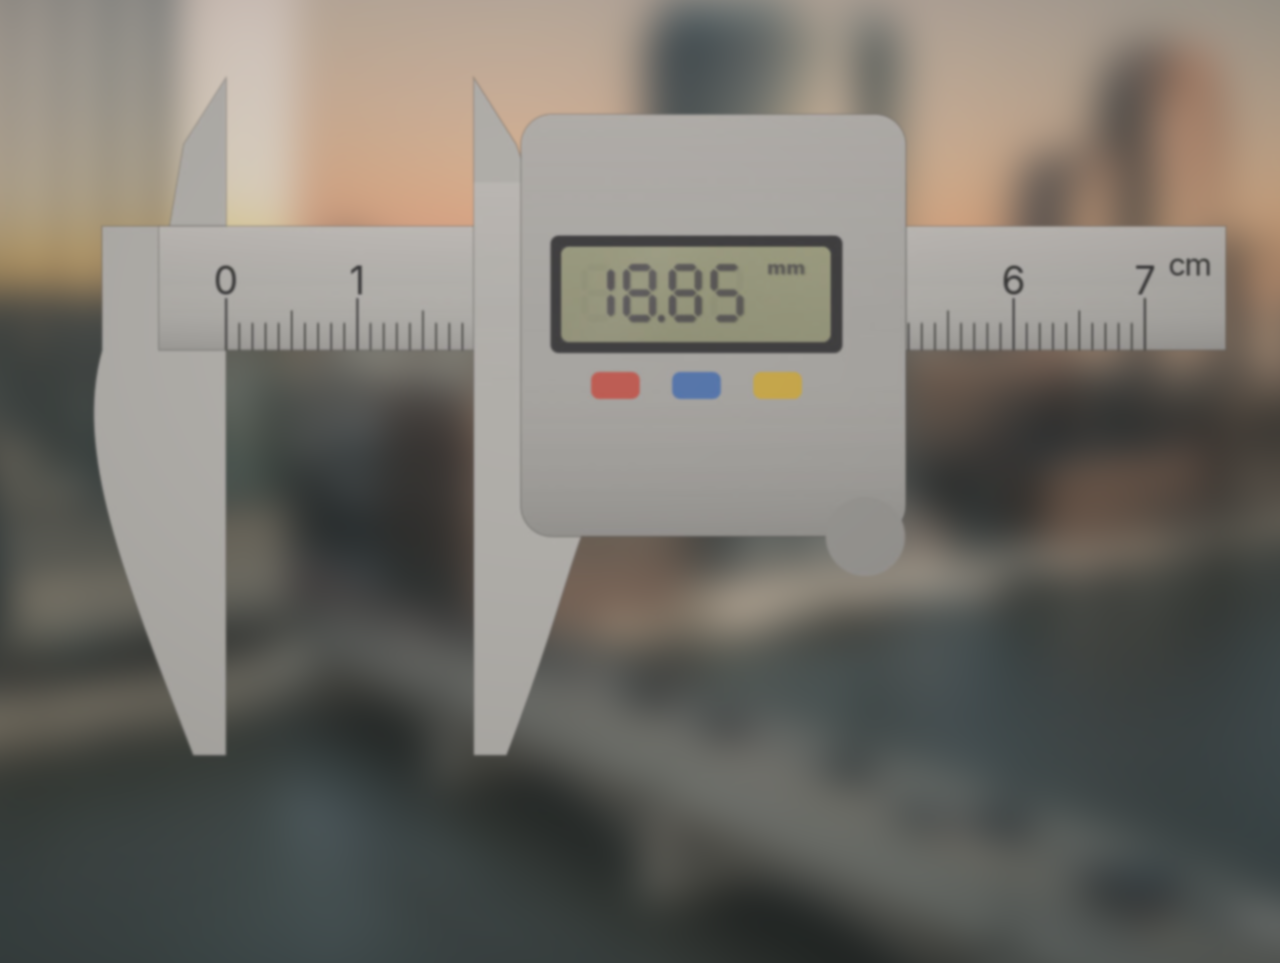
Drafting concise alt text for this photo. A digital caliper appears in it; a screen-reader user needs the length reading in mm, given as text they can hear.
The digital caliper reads 18.85 mm
